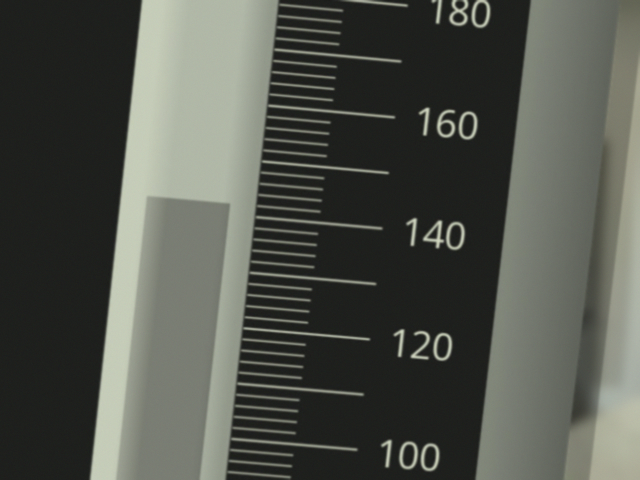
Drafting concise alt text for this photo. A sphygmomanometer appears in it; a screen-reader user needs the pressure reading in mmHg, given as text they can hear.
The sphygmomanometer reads 142 mmHg
